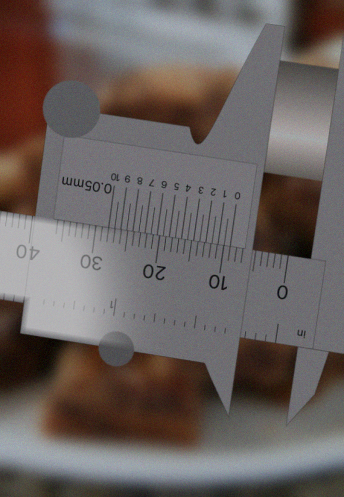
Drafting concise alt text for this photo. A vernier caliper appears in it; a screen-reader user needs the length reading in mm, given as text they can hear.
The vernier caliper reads 9.0 mm
